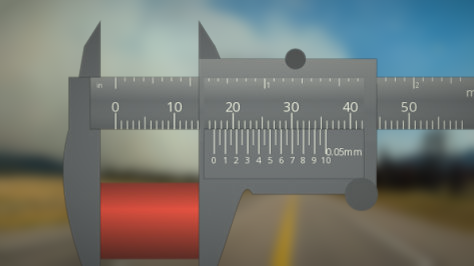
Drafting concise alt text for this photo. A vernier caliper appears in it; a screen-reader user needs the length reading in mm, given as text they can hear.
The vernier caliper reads 16.8 mm
